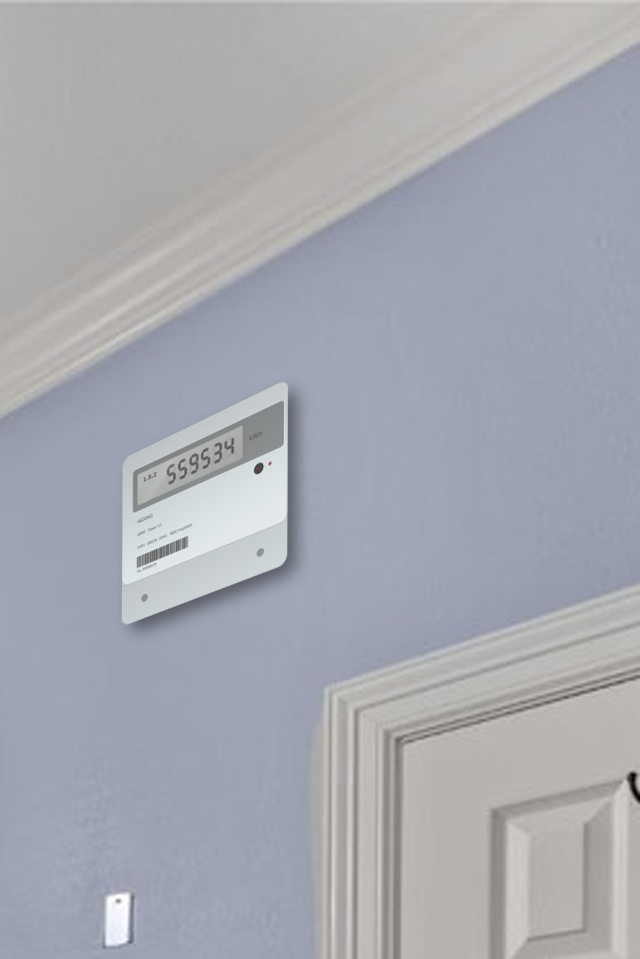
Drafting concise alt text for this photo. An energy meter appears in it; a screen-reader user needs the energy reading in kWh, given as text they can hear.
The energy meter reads 559534 kWh
